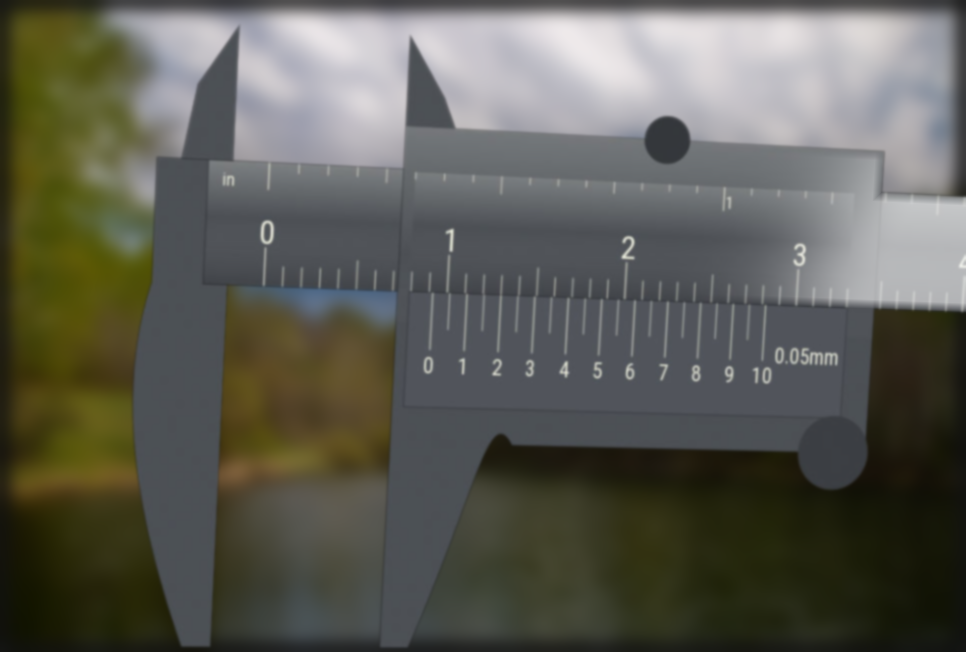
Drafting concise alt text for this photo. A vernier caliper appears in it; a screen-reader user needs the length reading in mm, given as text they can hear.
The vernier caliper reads 9.2 mm
